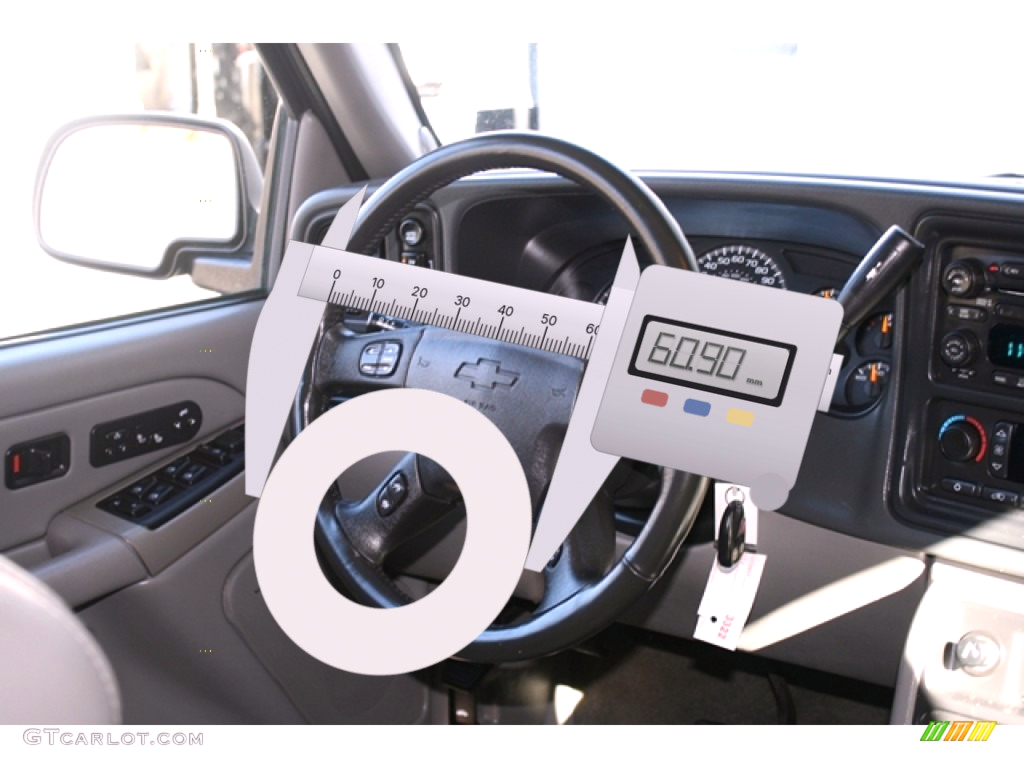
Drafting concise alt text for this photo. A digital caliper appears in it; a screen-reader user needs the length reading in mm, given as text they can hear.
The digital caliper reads 60.90 mm
